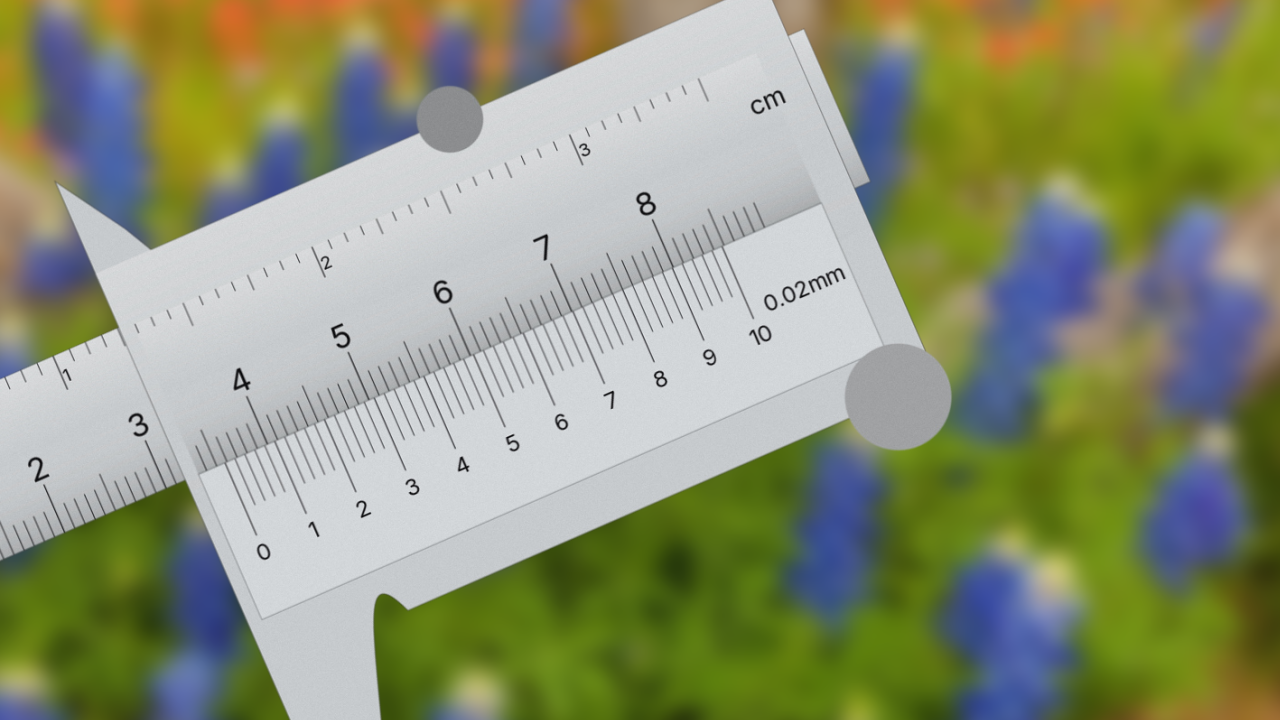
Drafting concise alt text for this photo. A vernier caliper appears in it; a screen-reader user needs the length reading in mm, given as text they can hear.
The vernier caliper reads 35.8 mm
